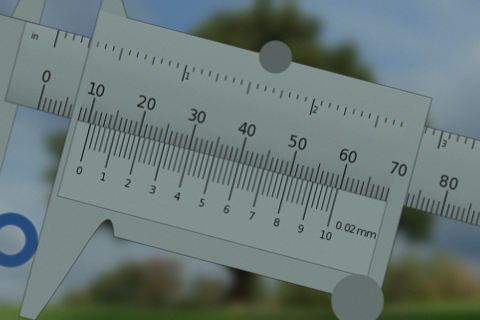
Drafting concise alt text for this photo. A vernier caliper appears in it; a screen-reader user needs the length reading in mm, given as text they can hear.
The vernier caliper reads 10.5 mm
